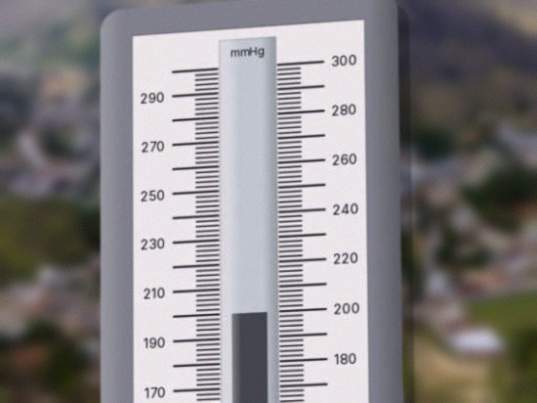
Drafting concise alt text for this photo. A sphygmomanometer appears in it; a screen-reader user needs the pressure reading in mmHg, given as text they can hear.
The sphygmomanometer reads 200 mmHg
